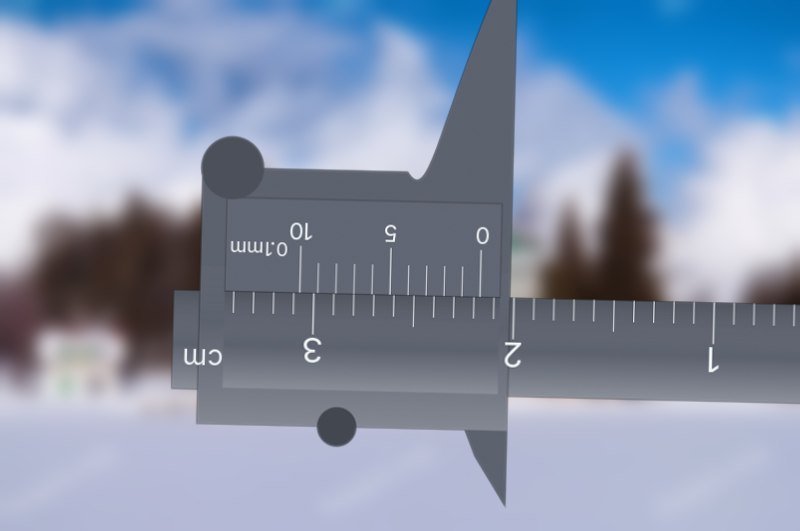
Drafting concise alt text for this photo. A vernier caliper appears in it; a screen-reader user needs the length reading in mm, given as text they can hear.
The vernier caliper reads 21.7 mm
